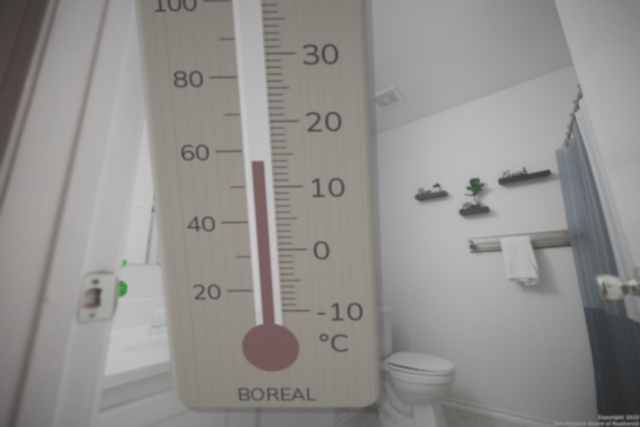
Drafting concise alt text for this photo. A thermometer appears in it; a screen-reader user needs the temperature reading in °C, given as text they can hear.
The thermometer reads 14 °C
